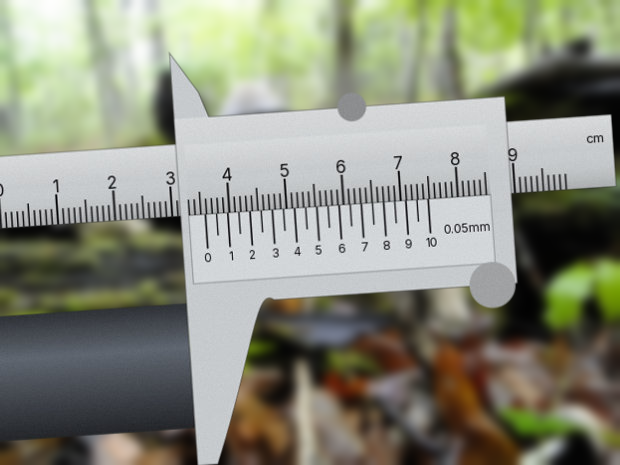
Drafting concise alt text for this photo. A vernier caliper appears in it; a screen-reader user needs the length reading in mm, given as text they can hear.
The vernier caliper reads 35.8 mm
